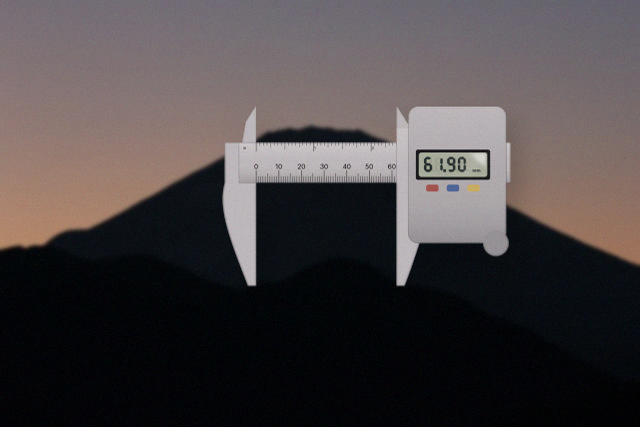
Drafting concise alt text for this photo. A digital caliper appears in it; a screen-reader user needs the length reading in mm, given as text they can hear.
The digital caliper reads 61.90 mm
